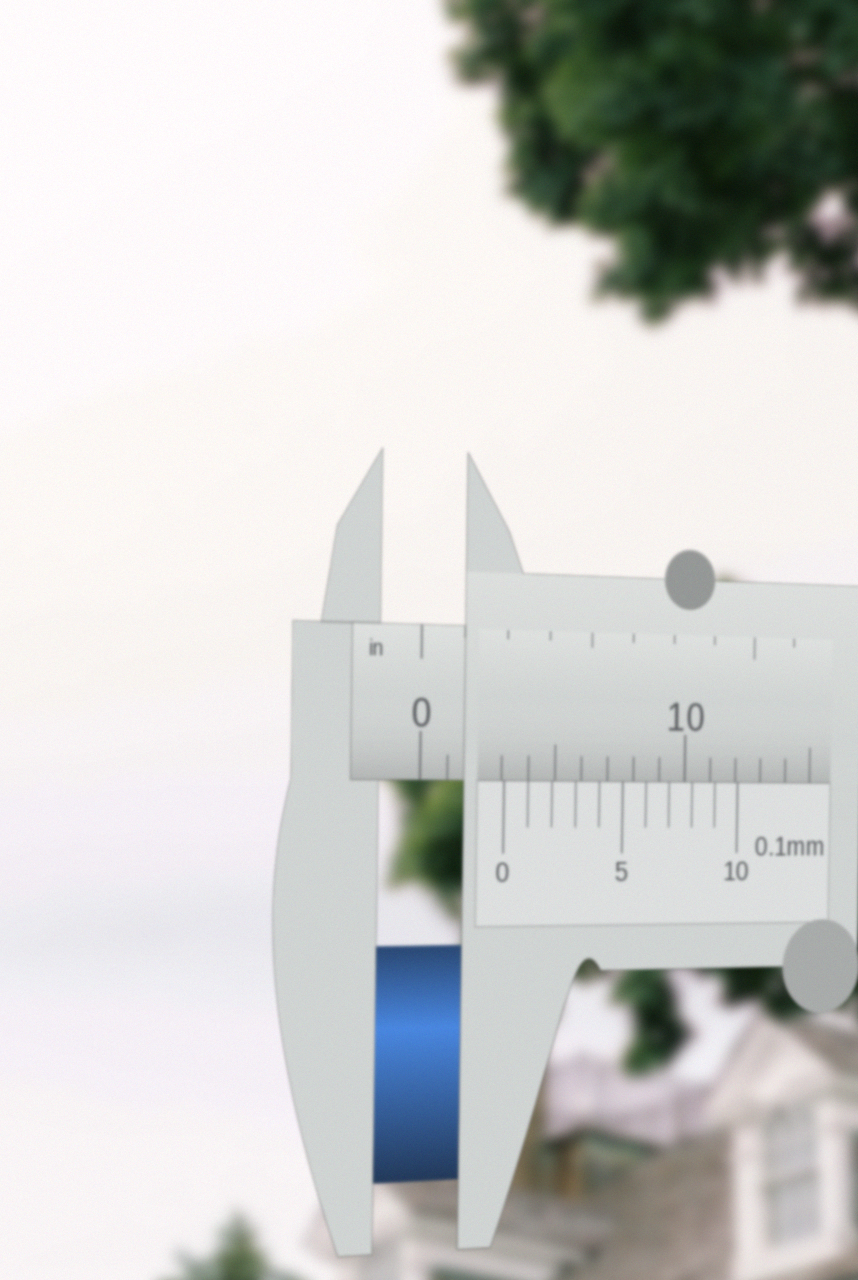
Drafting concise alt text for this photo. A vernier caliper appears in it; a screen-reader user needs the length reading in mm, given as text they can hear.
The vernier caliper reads 3.1 mm
